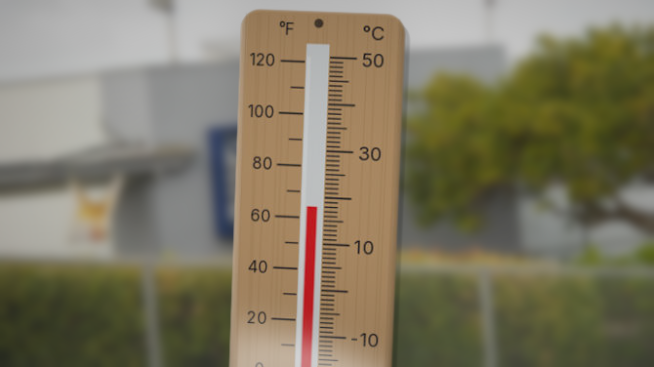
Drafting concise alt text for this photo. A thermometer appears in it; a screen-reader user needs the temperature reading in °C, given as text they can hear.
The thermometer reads 18 °C
